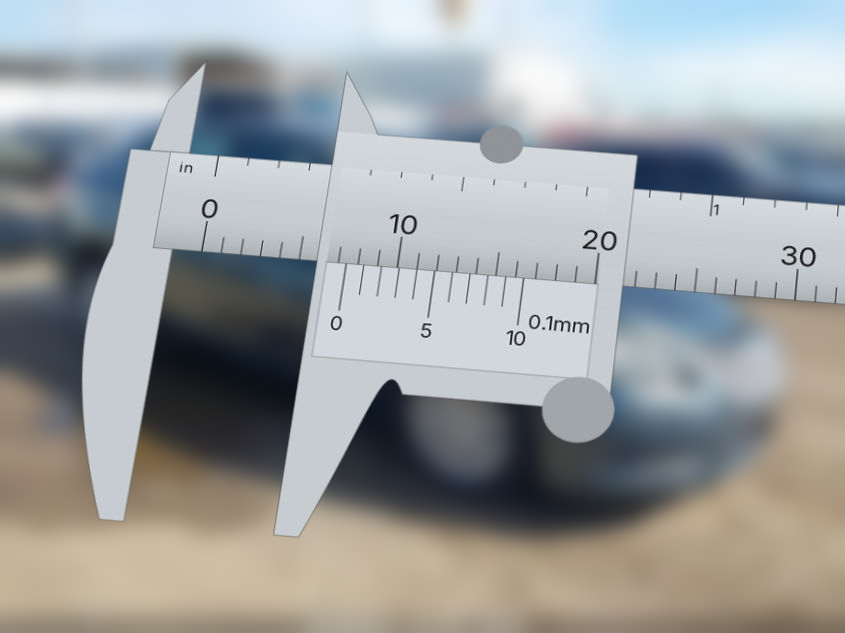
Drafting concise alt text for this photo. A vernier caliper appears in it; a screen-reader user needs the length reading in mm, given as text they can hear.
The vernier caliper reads 7.4 mm
